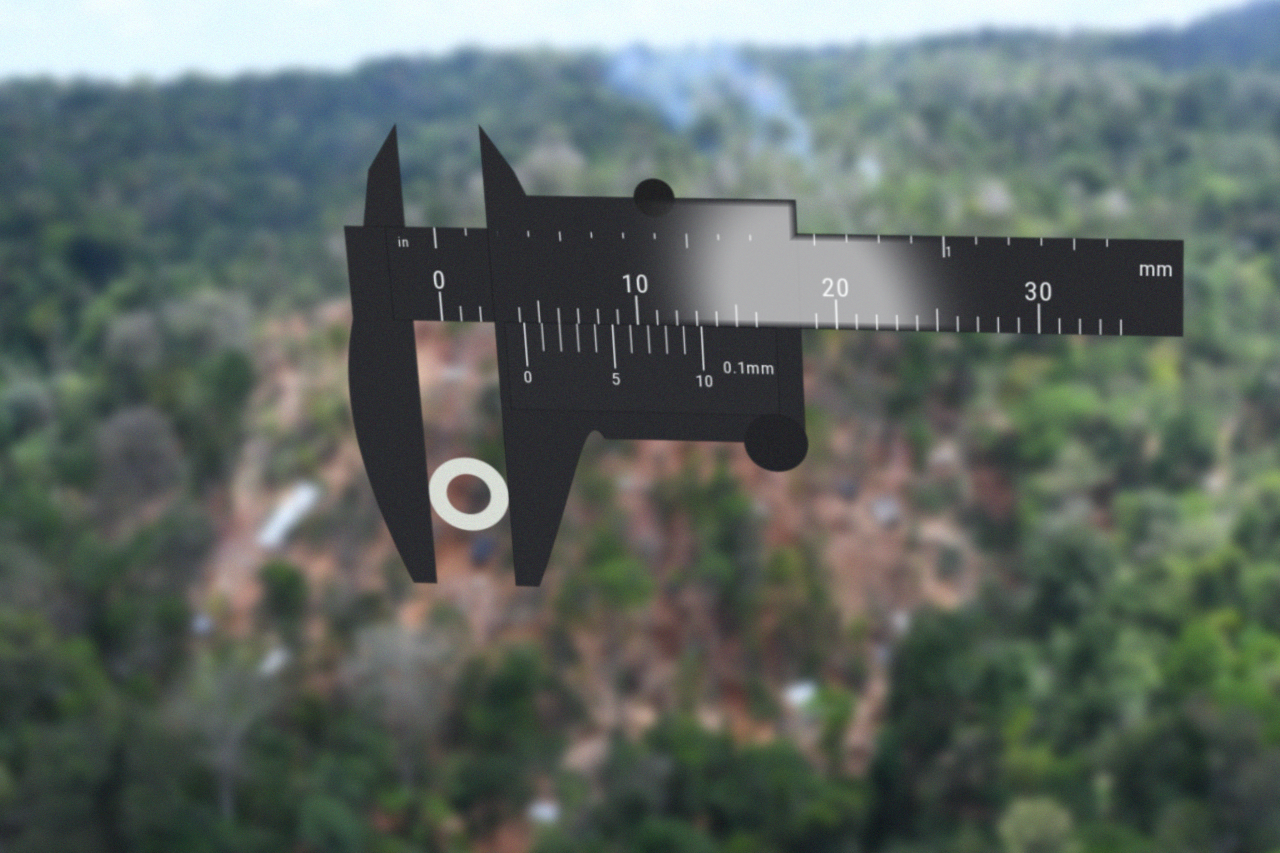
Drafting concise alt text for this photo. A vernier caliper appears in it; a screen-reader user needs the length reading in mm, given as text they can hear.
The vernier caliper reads 4.2 mm
